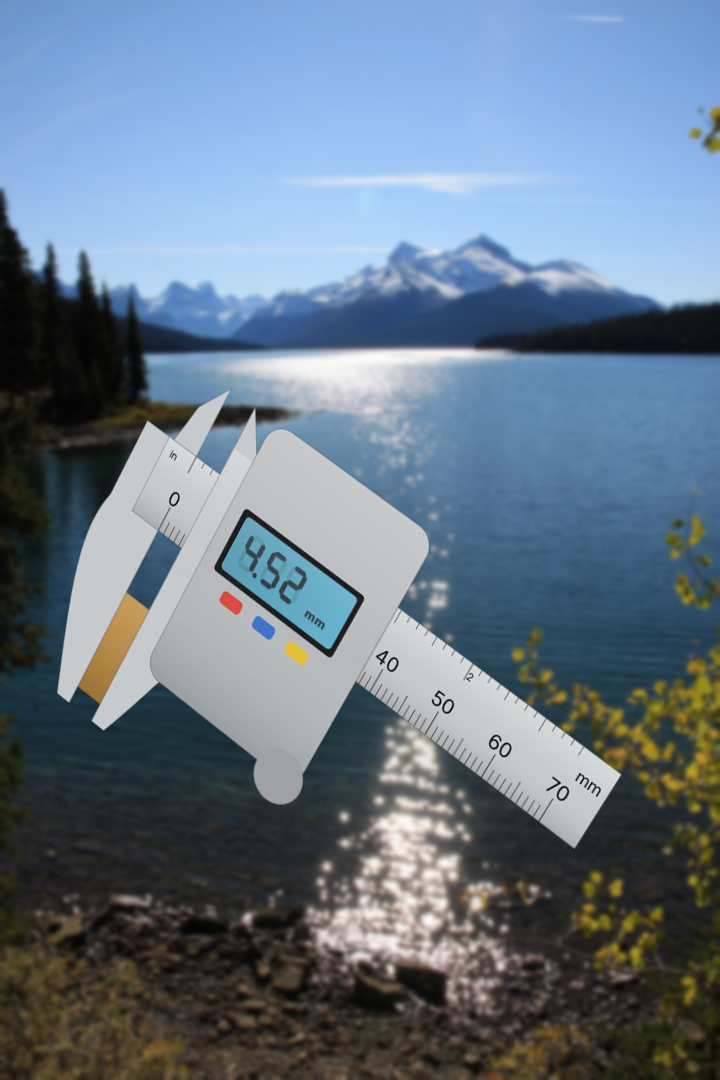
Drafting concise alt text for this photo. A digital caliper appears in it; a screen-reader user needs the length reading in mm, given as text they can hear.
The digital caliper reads 4.52 mm
